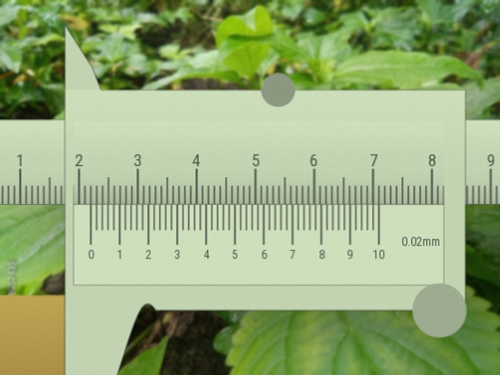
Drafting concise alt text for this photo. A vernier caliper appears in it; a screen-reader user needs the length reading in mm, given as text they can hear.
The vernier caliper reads 22.0 mm
